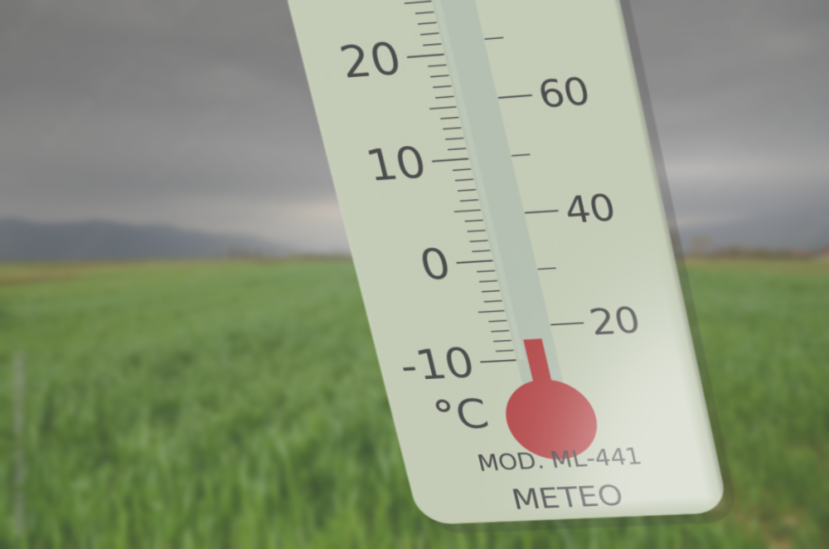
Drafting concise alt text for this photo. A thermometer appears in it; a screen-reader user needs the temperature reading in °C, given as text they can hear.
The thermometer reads -8 °C
